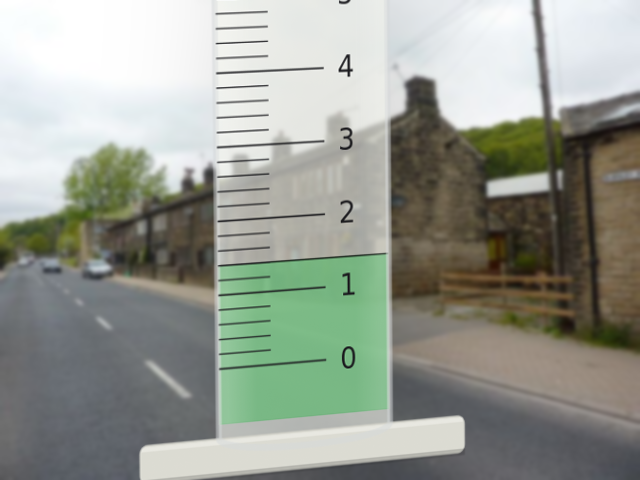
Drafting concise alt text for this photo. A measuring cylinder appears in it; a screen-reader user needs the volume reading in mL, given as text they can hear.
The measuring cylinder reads 1.4 mL
